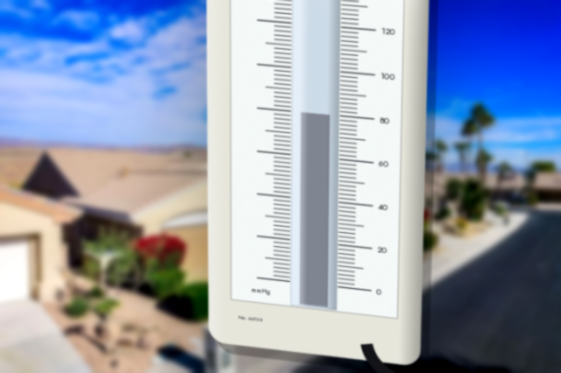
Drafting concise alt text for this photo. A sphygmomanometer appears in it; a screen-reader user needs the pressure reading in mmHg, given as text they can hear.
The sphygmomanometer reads 80 mmHg
